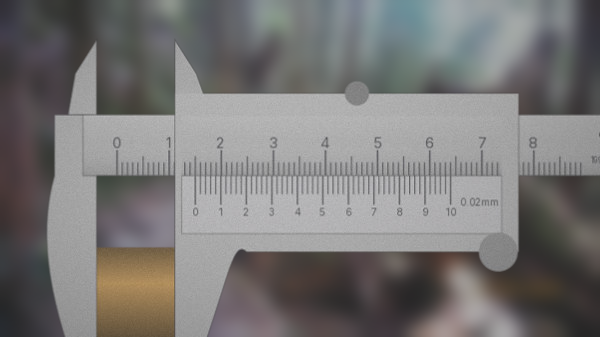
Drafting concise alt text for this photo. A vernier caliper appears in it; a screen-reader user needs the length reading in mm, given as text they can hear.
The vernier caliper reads 15.0 mm
